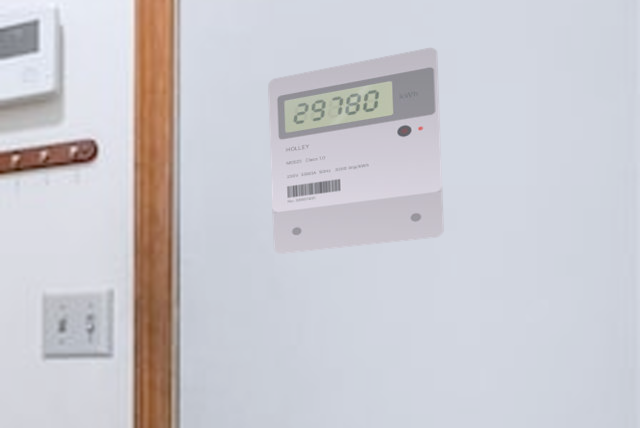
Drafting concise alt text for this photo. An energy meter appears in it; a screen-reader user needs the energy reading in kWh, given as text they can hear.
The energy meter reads 29780 kWh
